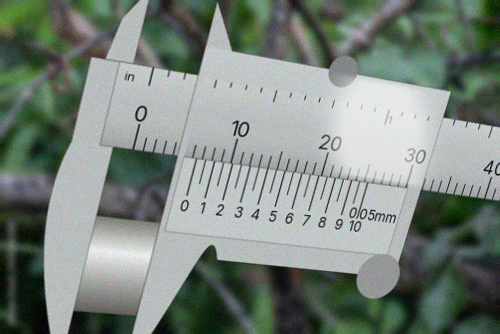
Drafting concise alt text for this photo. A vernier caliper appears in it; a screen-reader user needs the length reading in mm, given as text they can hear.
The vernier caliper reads 6.4 mm
